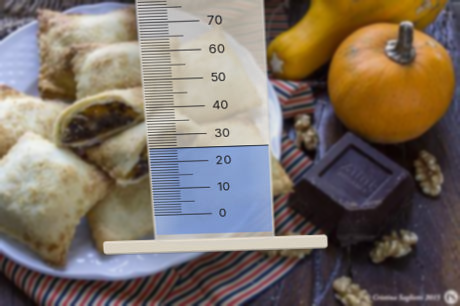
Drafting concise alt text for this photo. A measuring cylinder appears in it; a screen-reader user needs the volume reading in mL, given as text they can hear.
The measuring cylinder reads 25 mL
